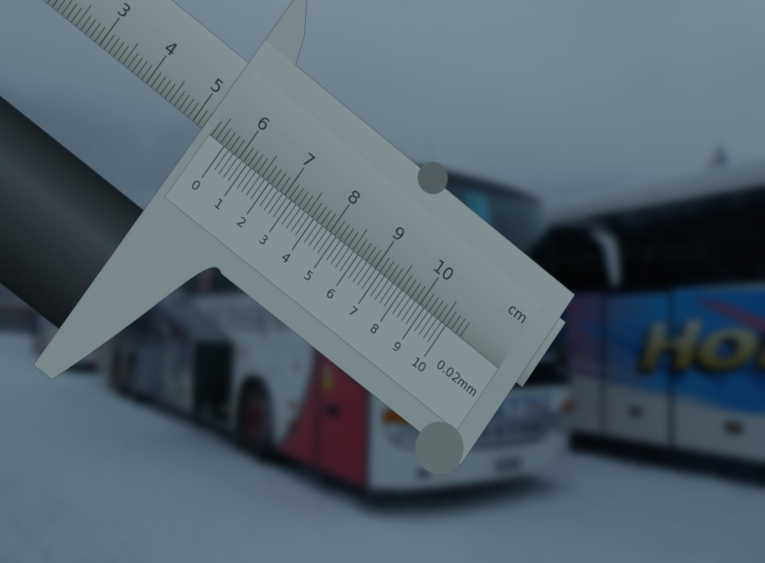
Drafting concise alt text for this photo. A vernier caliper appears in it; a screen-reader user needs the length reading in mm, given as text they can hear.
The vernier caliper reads 56.8 mm
